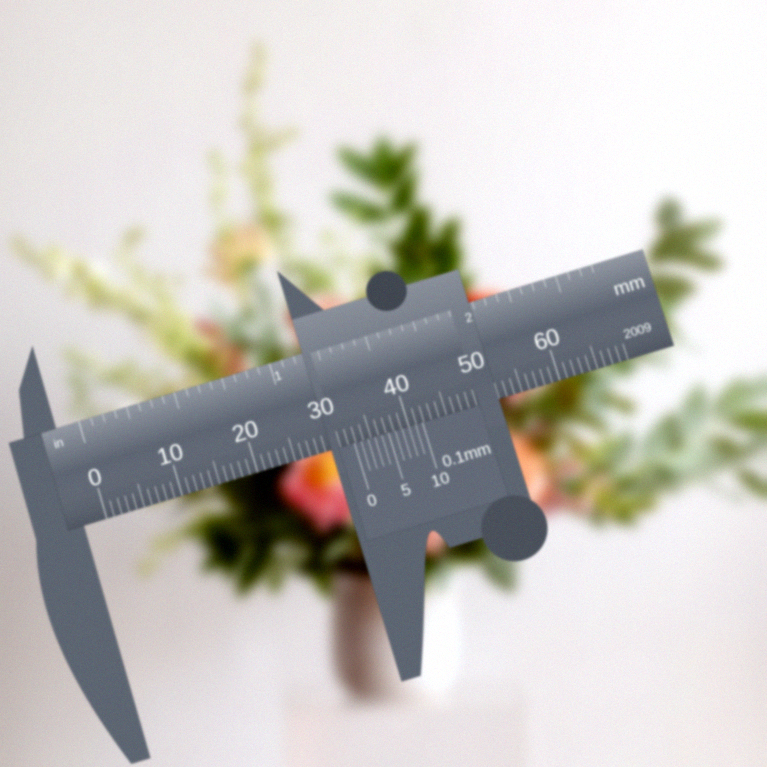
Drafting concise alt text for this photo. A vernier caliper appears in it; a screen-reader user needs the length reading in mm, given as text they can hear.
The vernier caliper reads 32.8 mm
